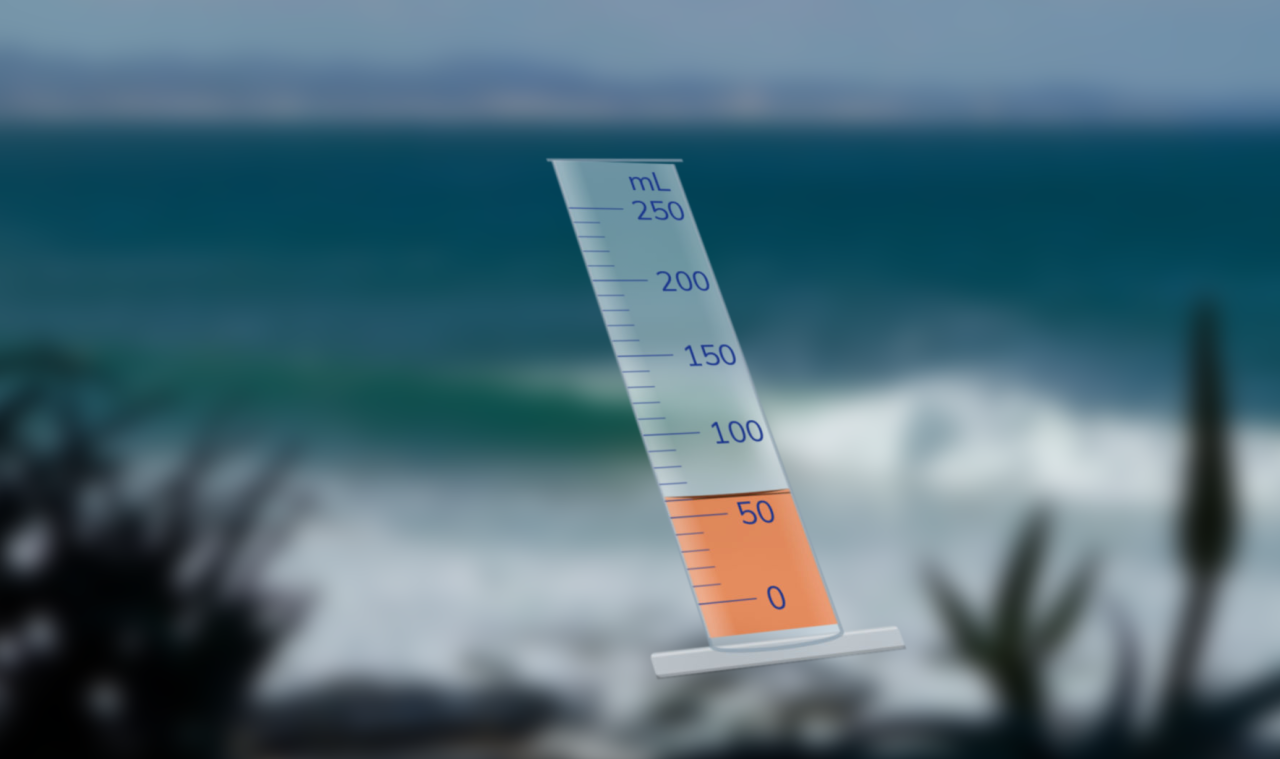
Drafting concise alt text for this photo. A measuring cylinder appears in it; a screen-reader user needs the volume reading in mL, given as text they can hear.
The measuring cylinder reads 60 mL
